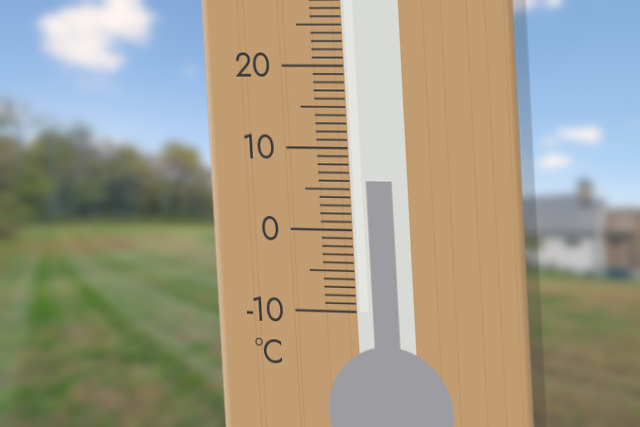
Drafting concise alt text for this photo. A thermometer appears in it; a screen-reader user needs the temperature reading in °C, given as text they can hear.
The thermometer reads 6 °C
